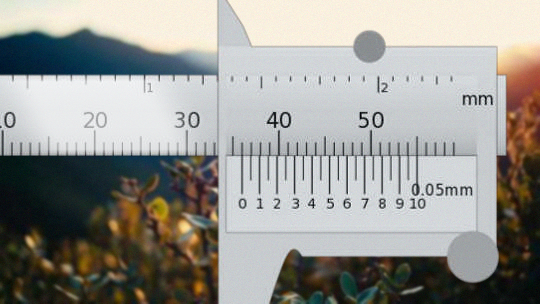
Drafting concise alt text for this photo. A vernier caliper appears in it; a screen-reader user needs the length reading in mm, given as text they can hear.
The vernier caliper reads 36.0 mm
